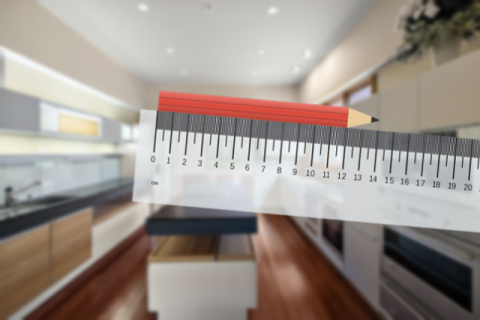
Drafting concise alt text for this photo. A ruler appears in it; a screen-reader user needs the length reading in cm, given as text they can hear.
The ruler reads 14 cm
